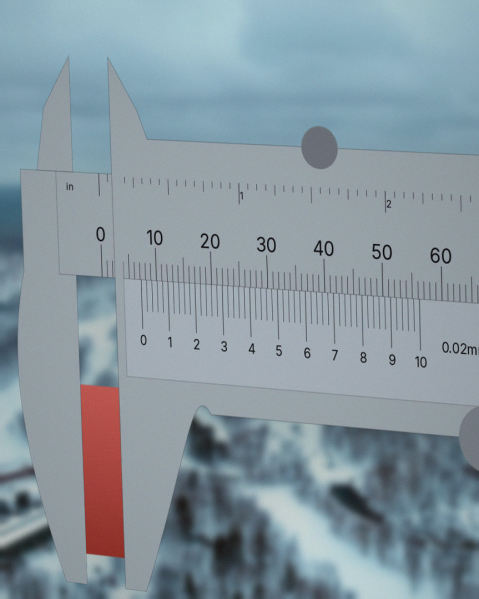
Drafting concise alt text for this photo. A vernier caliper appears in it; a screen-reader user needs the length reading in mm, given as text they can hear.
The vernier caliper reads 7.2 mm
